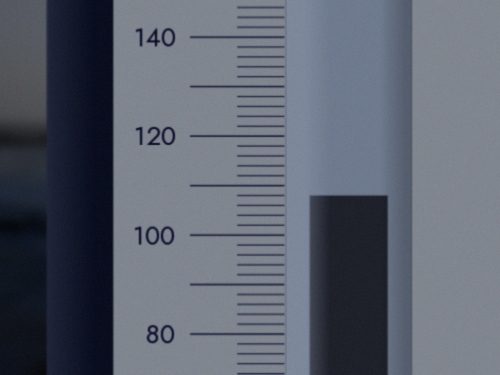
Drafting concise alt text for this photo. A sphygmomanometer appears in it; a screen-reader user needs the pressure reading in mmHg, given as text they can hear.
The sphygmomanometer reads 108 mmHg
